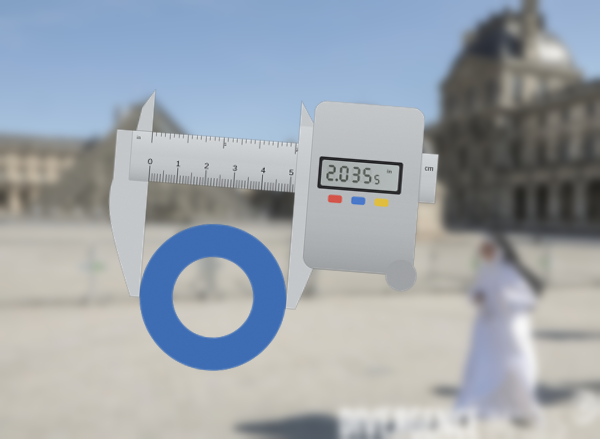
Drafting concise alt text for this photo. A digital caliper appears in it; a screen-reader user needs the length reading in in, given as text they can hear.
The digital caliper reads 2.0355 in
